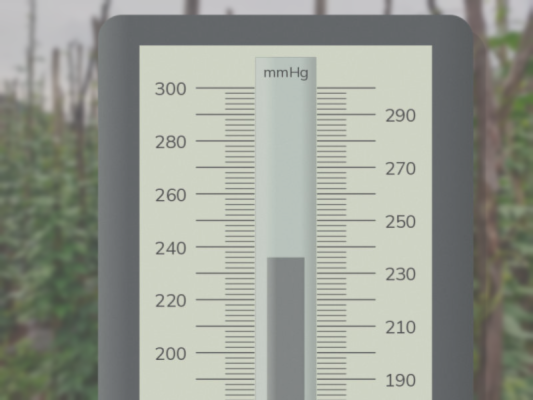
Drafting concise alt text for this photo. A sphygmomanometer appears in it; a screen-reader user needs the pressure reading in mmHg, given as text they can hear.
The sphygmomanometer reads 236 mmHg
